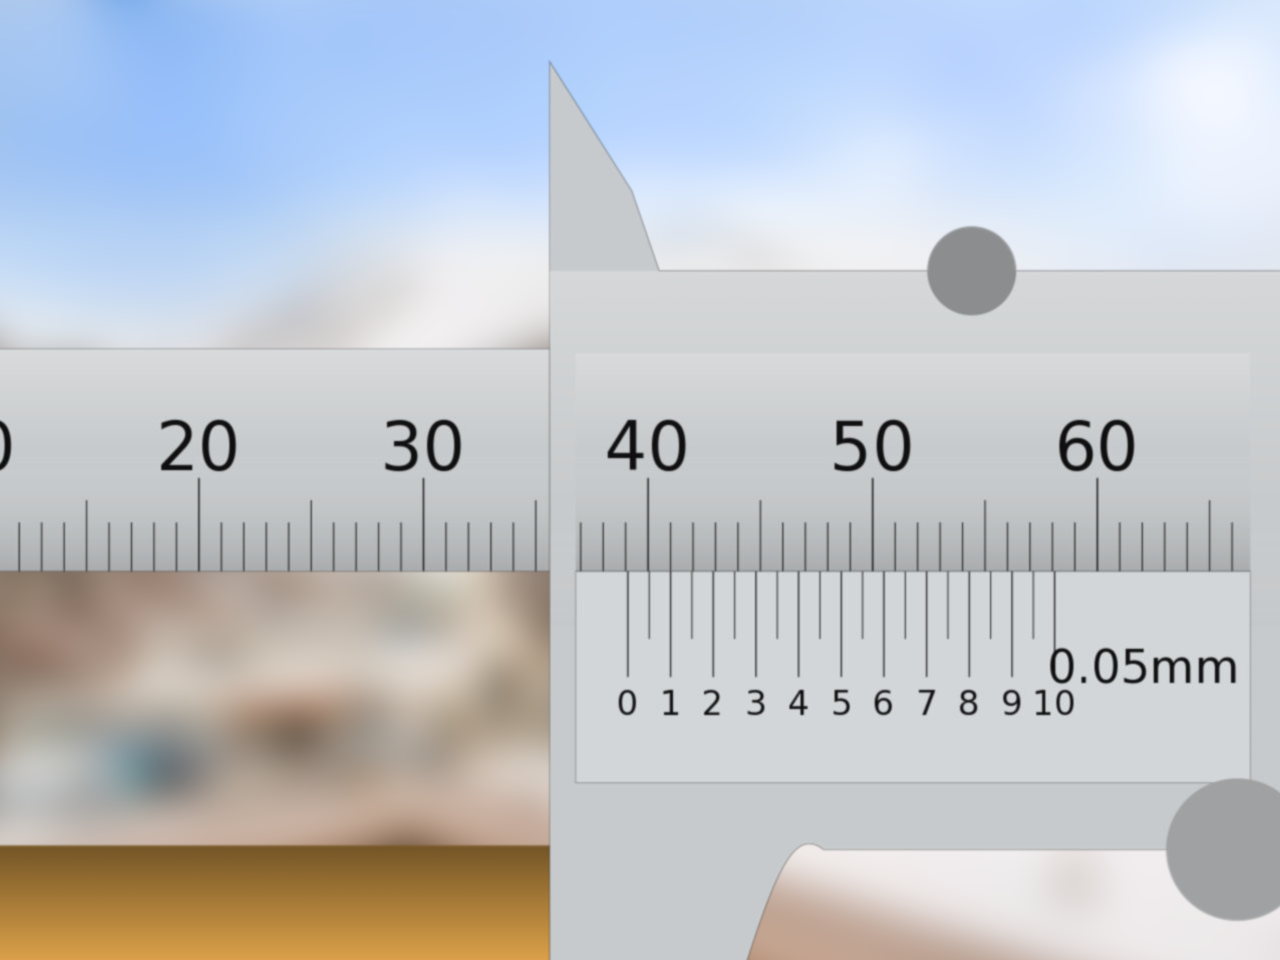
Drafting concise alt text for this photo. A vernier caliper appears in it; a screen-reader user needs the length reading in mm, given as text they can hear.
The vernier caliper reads 39.1 mm
